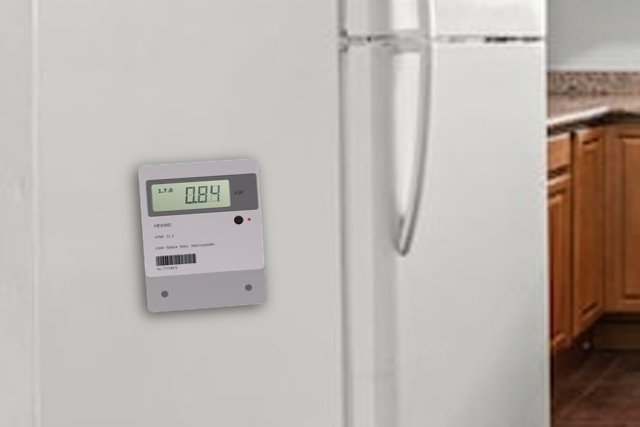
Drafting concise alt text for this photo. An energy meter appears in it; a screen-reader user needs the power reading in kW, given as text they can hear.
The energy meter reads 0.84 kW
